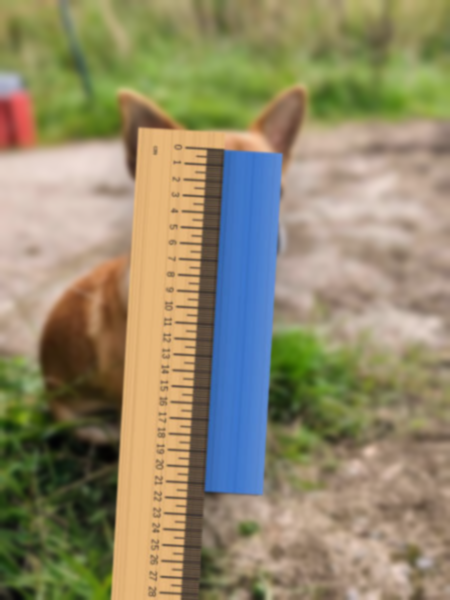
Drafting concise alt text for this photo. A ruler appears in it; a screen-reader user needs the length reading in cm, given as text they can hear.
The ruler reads 21.5 cm
